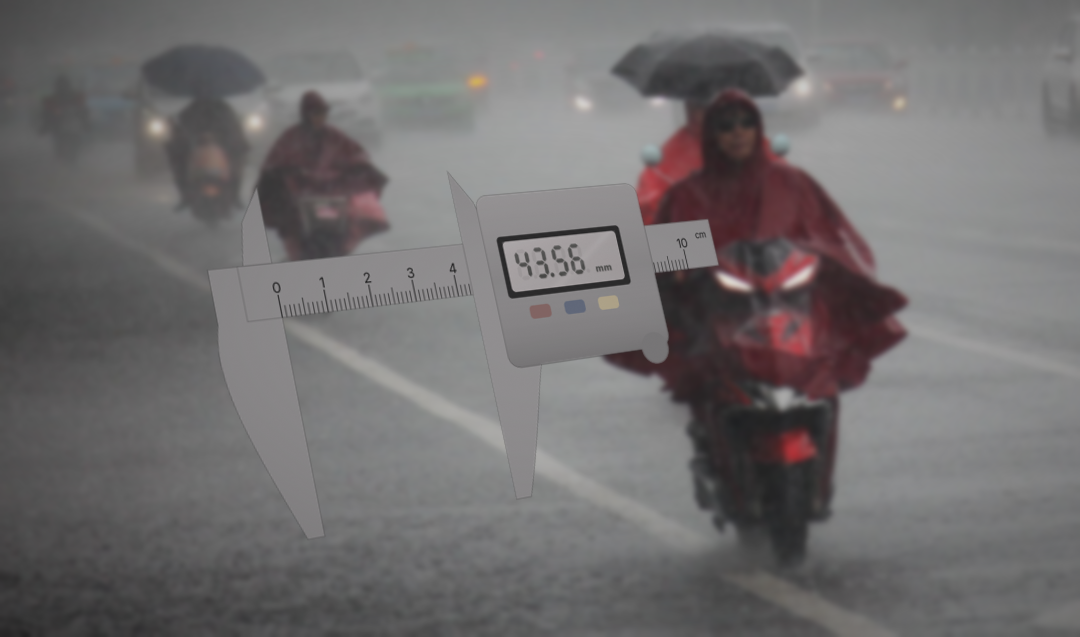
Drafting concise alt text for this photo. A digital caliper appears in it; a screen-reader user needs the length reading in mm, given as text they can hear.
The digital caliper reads 43.56 mm
